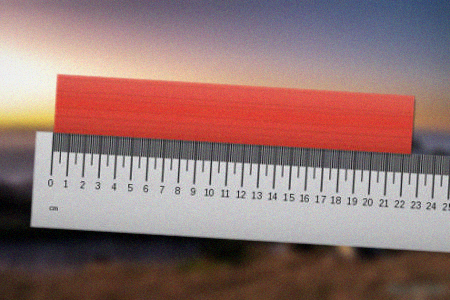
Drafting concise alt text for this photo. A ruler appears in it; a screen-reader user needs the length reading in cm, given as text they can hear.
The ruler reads 22.5 cm
